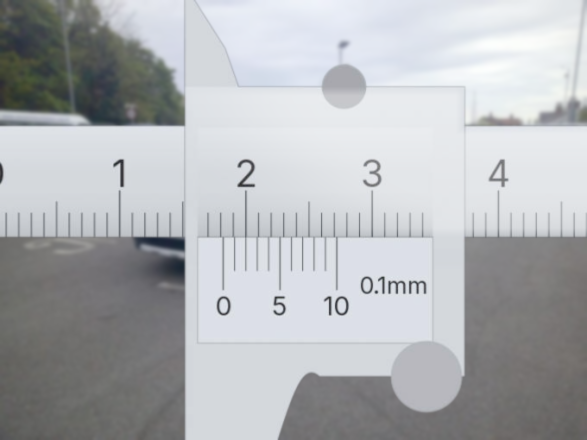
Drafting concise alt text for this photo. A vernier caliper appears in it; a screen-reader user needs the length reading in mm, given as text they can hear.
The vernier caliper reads 18.2 mm
